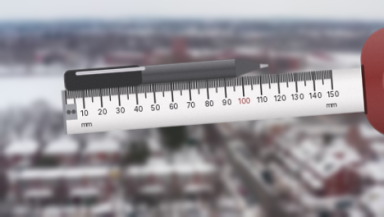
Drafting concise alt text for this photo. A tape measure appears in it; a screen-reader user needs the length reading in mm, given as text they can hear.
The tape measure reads 115 mm
